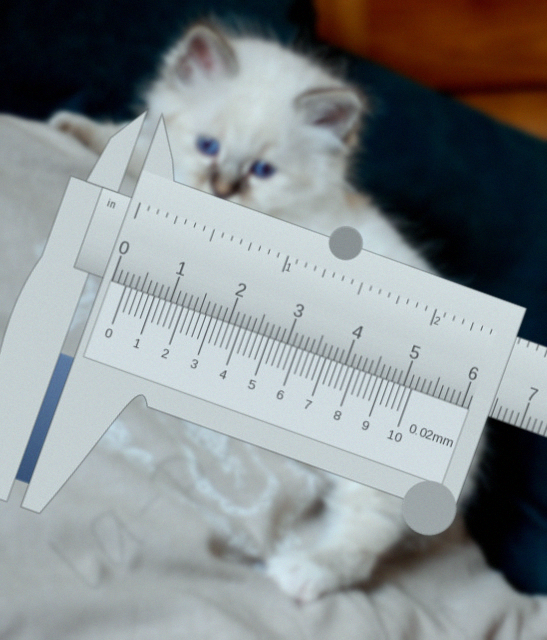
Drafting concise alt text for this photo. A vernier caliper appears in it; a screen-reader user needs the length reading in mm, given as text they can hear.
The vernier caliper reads 2.4 mm
